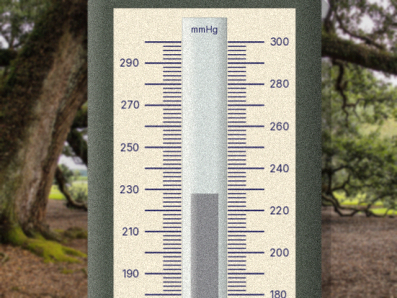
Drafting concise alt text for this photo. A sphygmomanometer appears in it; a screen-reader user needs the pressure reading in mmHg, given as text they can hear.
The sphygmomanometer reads 228 mmHg
